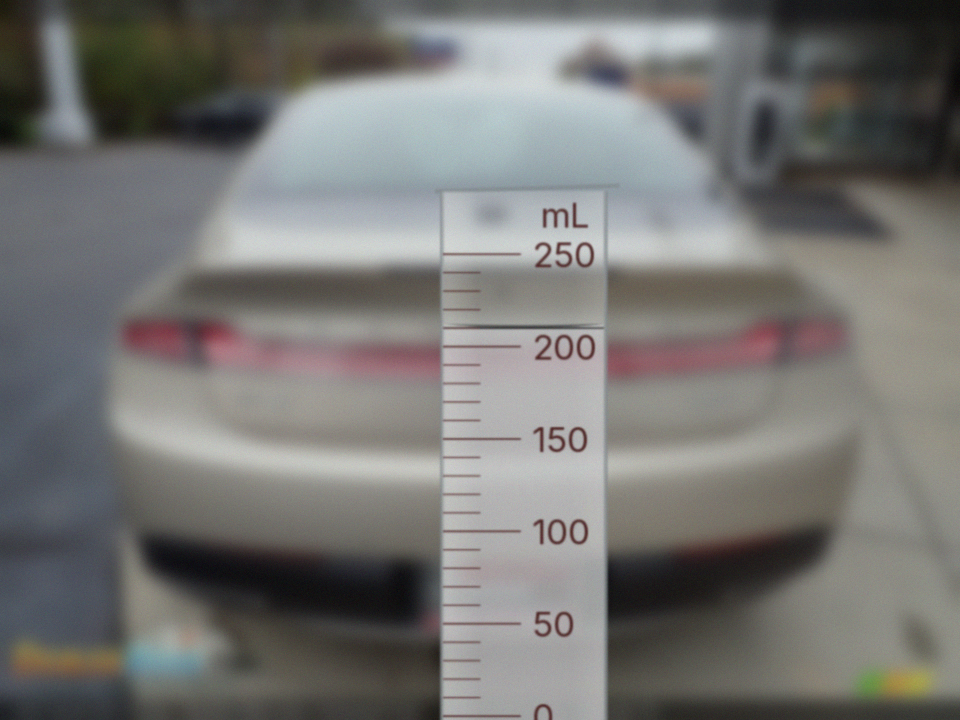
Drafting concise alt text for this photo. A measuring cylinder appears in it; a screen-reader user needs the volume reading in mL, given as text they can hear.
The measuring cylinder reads 210 mL
